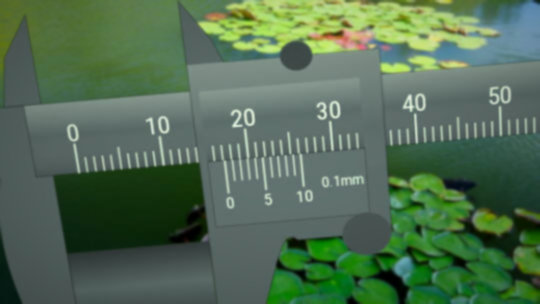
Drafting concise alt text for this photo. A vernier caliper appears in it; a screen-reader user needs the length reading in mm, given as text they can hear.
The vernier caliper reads 17.2 mm
